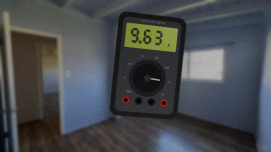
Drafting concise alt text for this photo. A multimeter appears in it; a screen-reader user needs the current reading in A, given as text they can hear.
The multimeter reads 9.63 A
